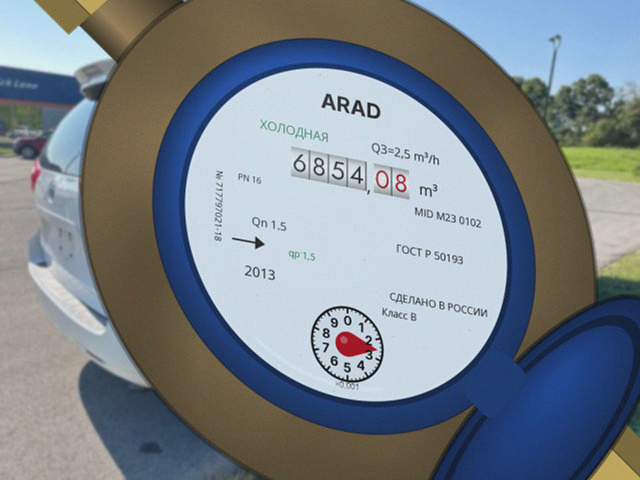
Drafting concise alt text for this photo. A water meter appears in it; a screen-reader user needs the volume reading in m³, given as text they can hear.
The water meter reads 6854.082 m³
